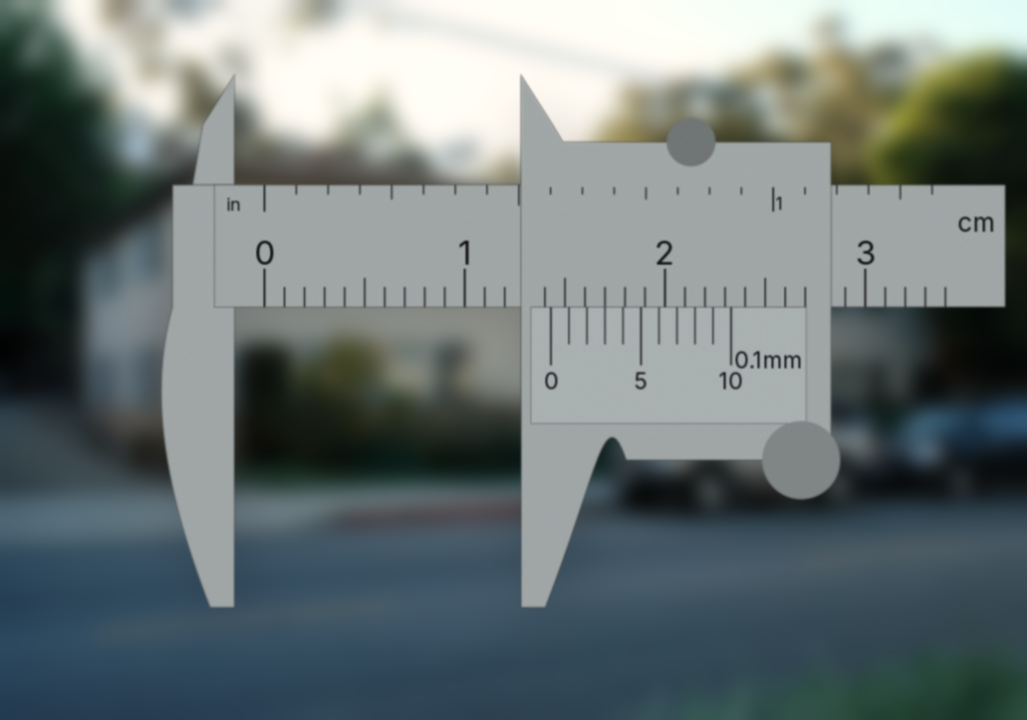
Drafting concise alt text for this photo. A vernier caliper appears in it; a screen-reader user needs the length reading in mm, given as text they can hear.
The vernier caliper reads 14.3 mm
